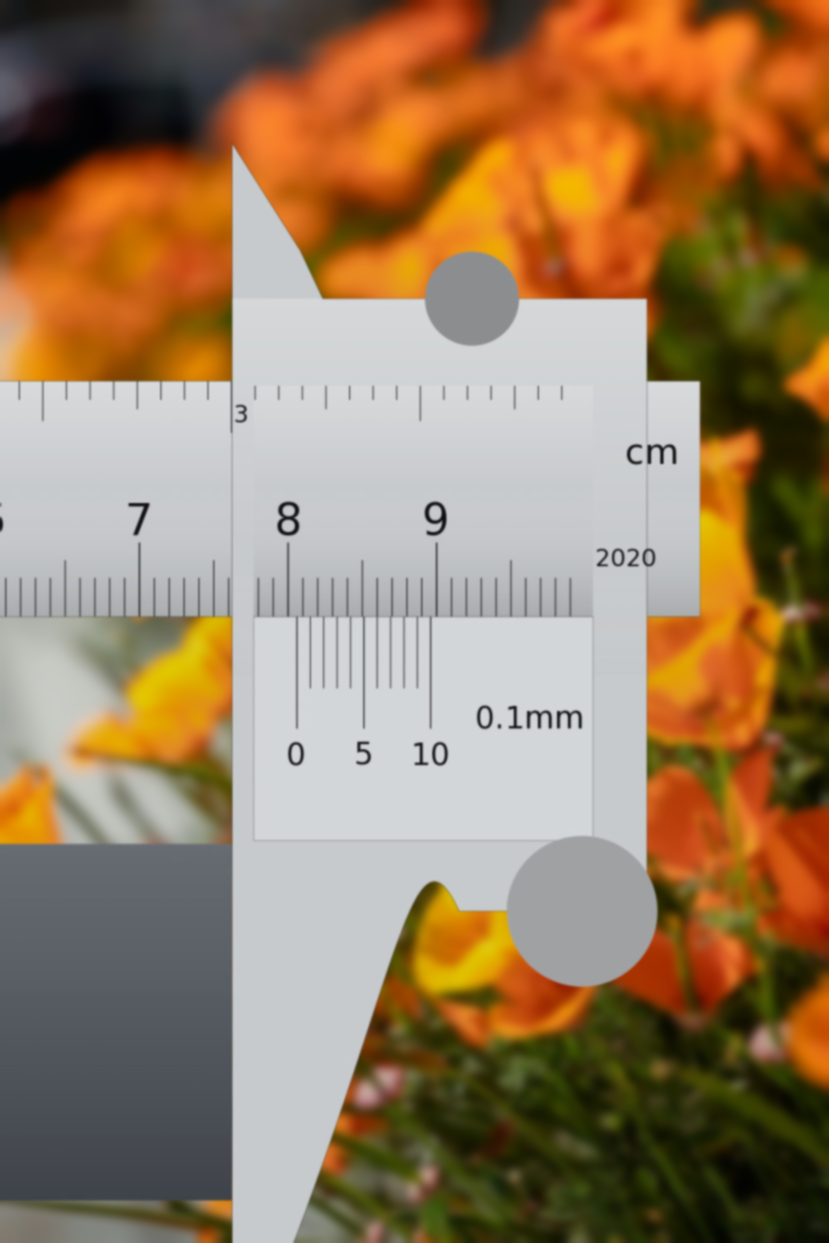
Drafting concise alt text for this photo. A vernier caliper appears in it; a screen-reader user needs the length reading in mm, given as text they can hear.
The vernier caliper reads 80.6 mm
